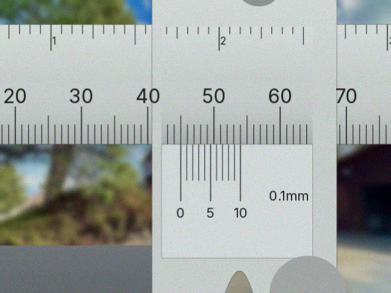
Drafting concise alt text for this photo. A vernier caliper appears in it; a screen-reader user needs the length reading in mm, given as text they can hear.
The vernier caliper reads 45.0 mm
